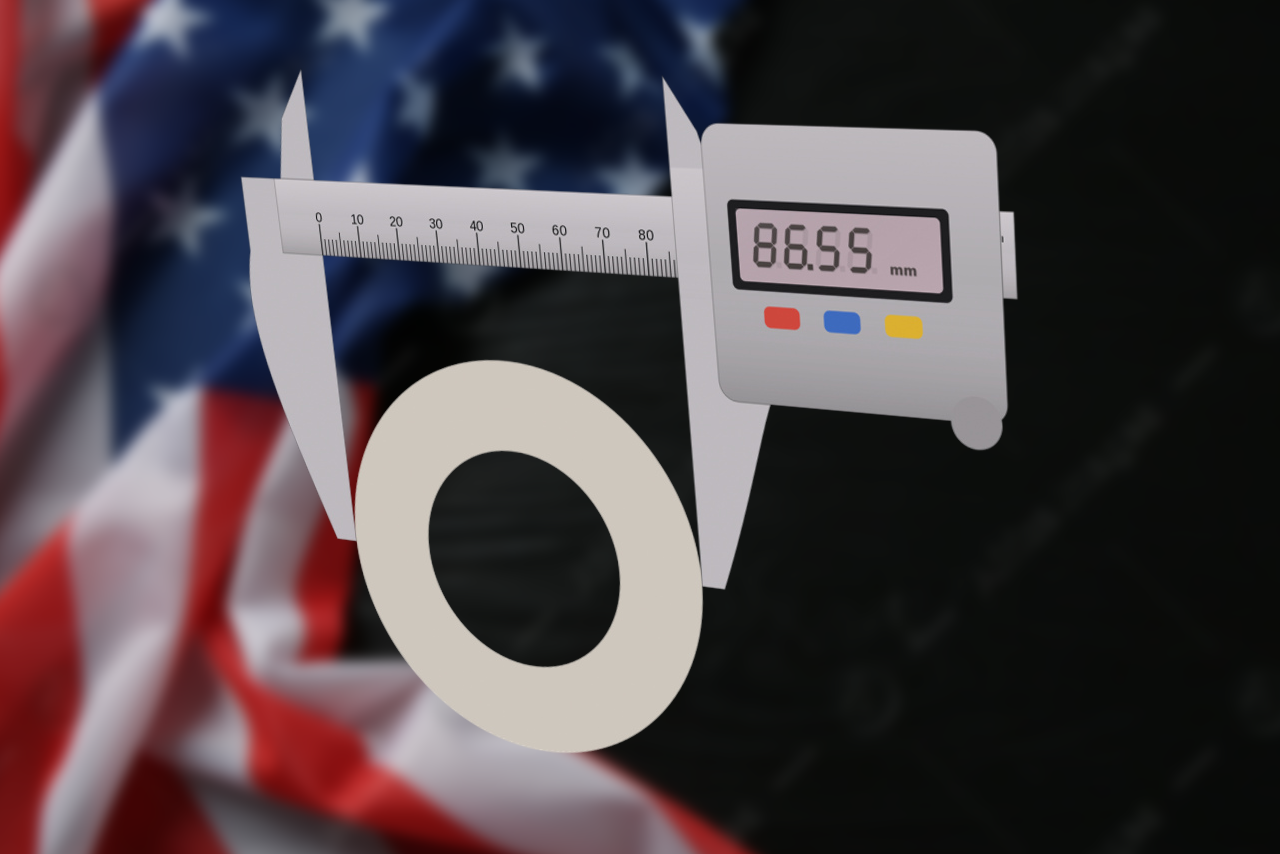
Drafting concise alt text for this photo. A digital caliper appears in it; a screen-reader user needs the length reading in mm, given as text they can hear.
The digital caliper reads 86.55 mm
